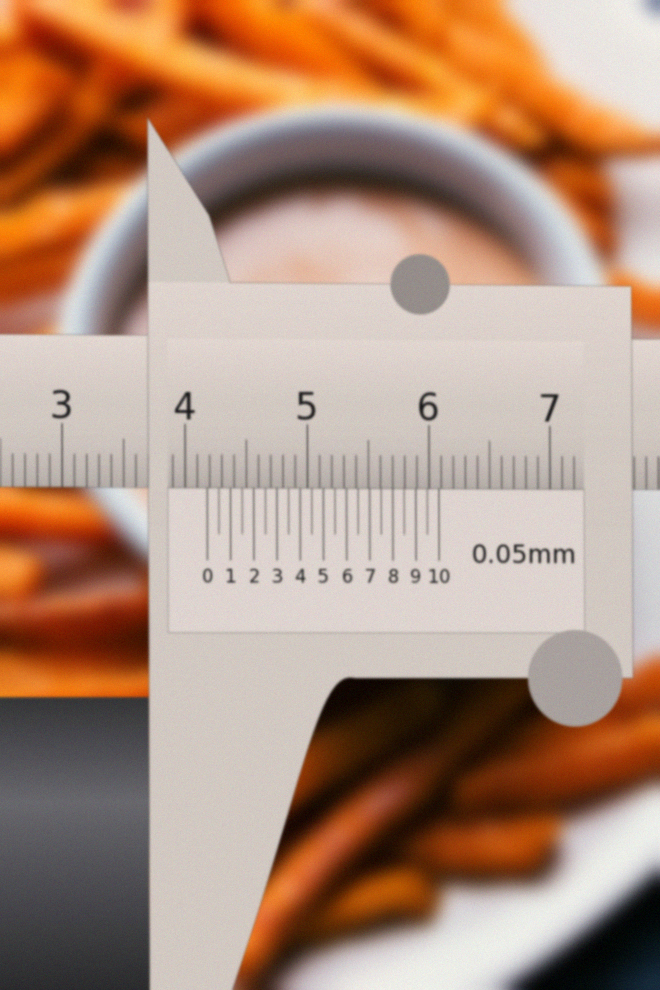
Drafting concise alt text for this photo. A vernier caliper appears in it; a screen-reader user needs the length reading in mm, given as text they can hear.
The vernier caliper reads 41.8 mm
